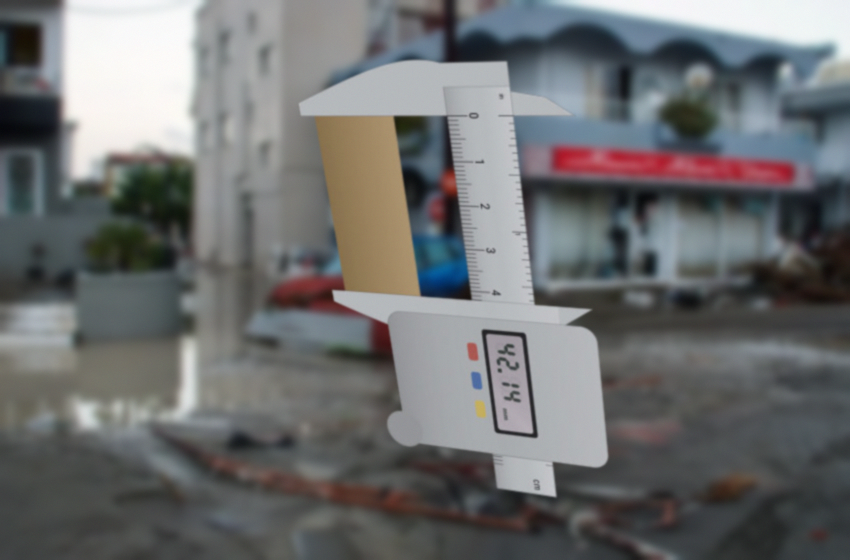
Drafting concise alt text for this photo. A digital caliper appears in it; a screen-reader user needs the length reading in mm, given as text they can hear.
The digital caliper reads 42.14 mm
